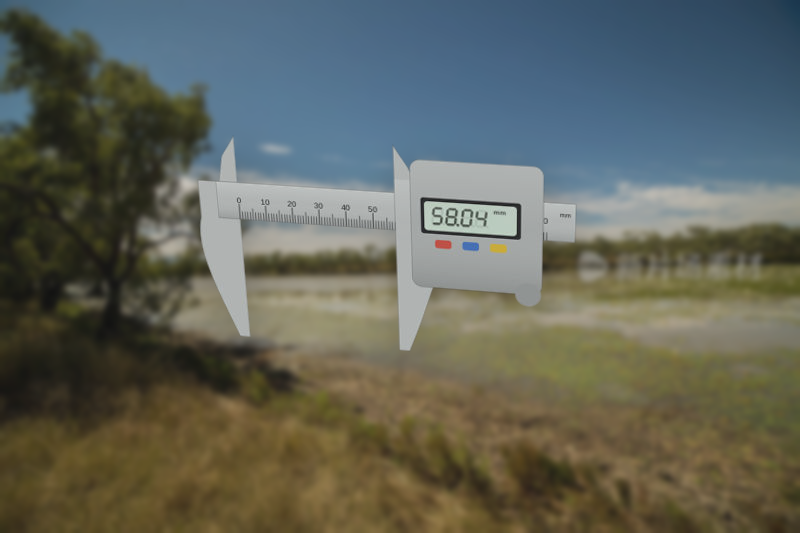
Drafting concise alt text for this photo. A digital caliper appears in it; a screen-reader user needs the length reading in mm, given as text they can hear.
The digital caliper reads 58.04 mm
